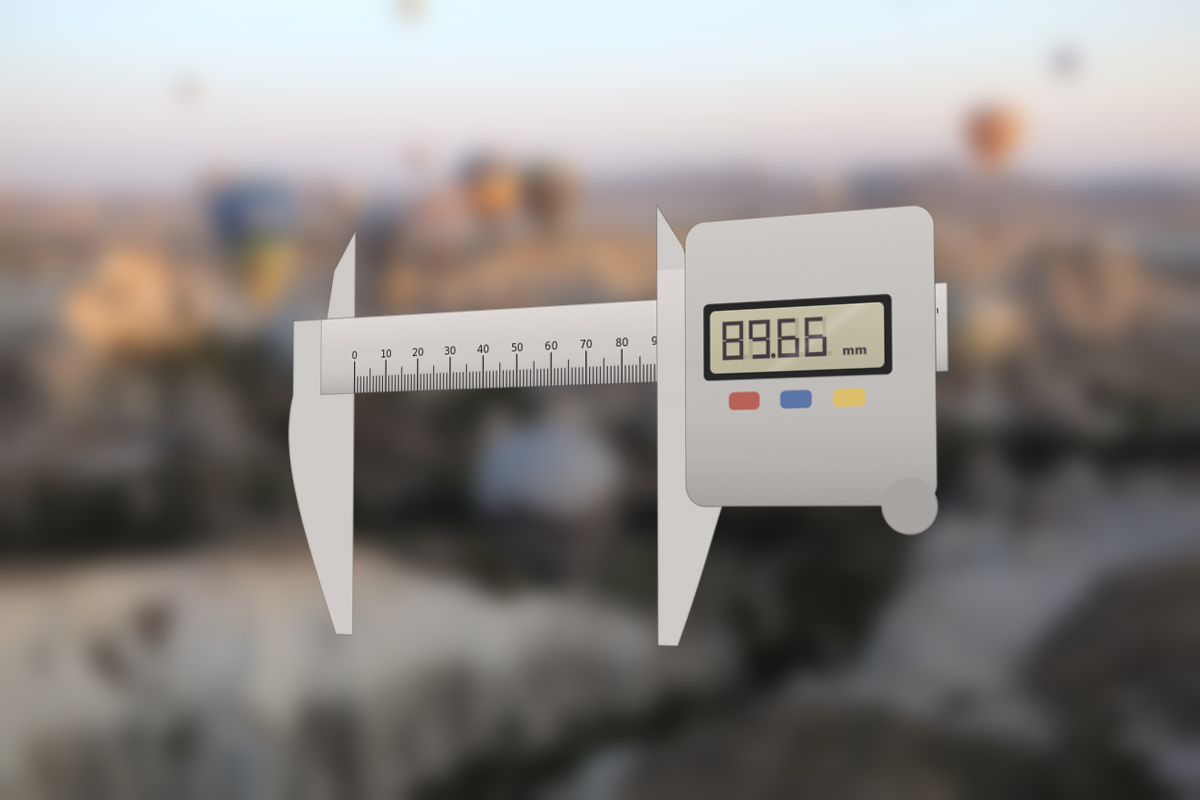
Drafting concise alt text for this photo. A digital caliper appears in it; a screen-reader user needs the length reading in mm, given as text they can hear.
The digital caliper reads 89.66 mm
